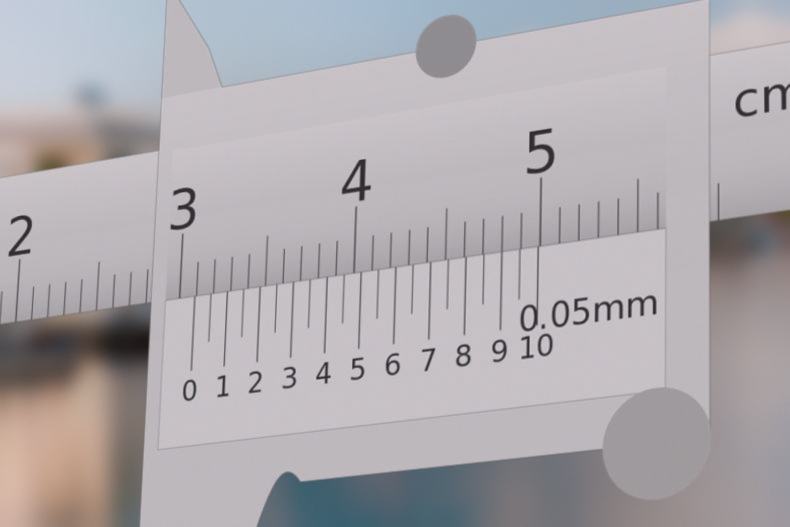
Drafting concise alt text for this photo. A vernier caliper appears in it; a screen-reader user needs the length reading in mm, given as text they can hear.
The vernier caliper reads 30.9 mm
